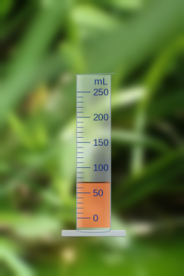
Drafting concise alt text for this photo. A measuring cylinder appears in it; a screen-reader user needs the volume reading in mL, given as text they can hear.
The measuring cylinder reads 70 mL
